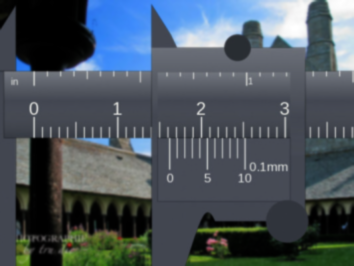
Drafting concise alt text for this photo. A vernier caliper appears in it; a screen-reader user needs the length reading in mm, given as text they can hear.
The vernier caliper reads 16.2 mm
